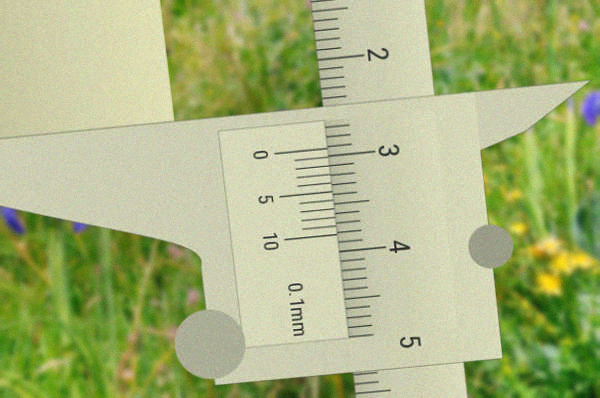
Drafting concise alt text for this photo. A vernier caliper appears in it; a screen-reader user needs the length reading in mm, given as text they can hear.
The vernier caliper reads 29.2 mm
